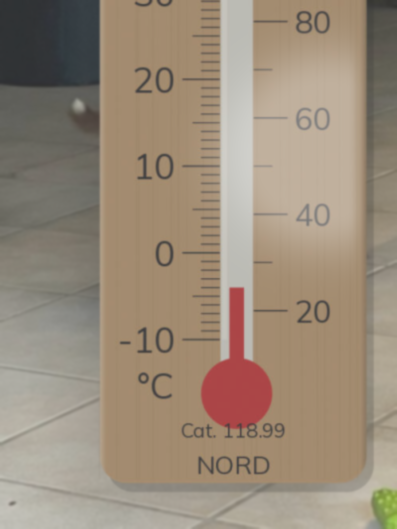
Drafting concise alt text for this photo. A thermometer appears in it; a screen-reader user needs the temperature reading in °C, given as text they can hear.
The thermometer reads -4 °C
